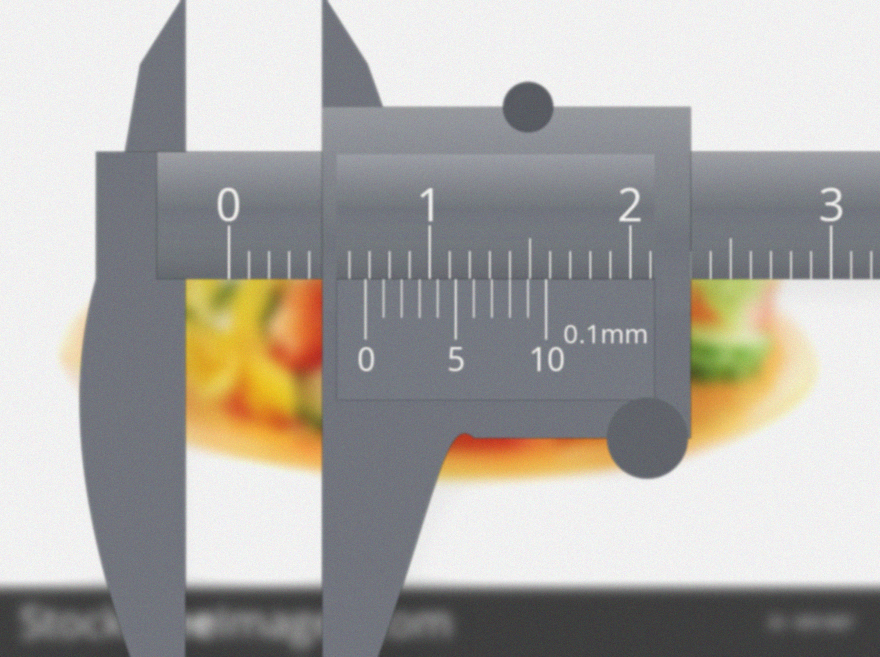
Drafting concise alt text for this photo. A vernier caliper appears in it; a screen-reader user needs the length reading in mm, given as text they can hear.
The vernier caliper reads 6.8 mm
